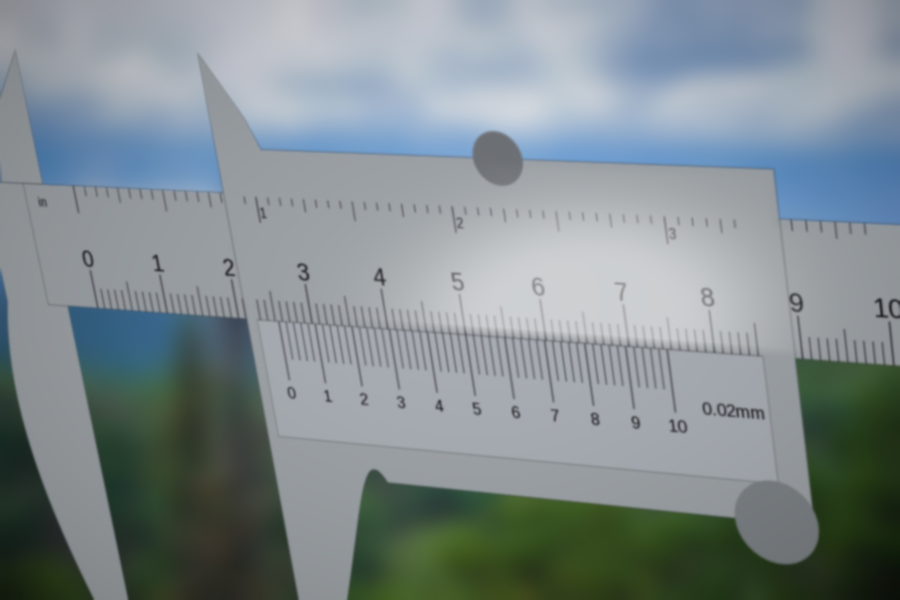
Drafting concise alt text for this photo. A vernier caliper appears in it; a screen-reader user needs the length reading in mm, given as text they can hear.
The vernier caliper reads 25.5 mm
